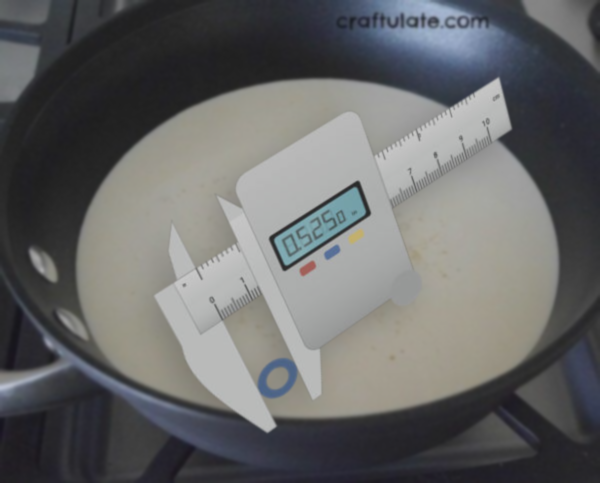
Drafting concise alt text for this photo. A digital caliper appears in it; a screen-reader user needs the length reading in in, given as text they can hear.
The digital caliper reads 0.5250 in
